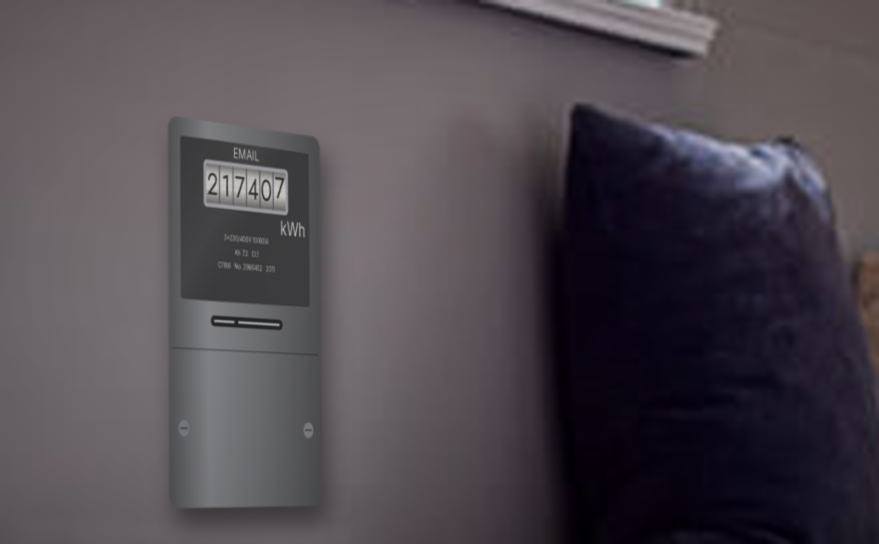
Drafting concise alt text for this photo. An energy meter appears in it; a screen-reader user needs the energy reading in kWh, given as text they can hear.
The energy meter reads 217407 kWh
